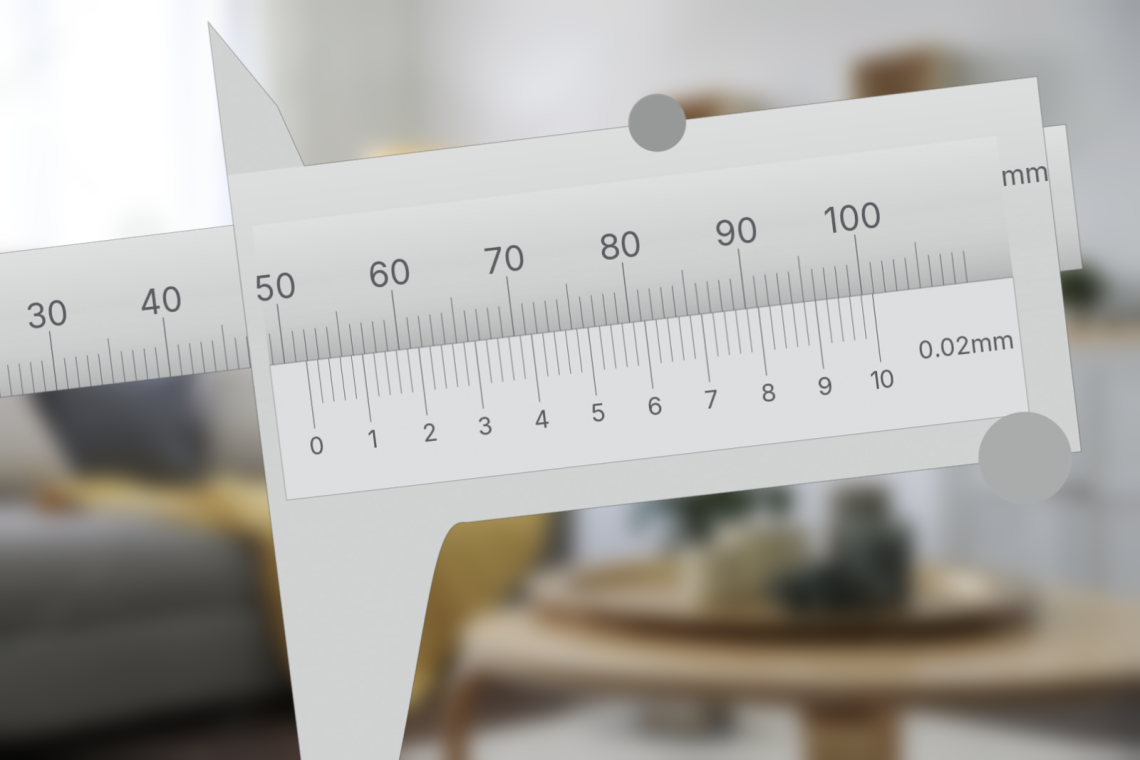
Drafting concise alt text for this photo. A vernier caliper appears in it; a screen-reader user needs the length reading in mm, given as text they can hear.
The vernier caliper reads 51.9 mm
